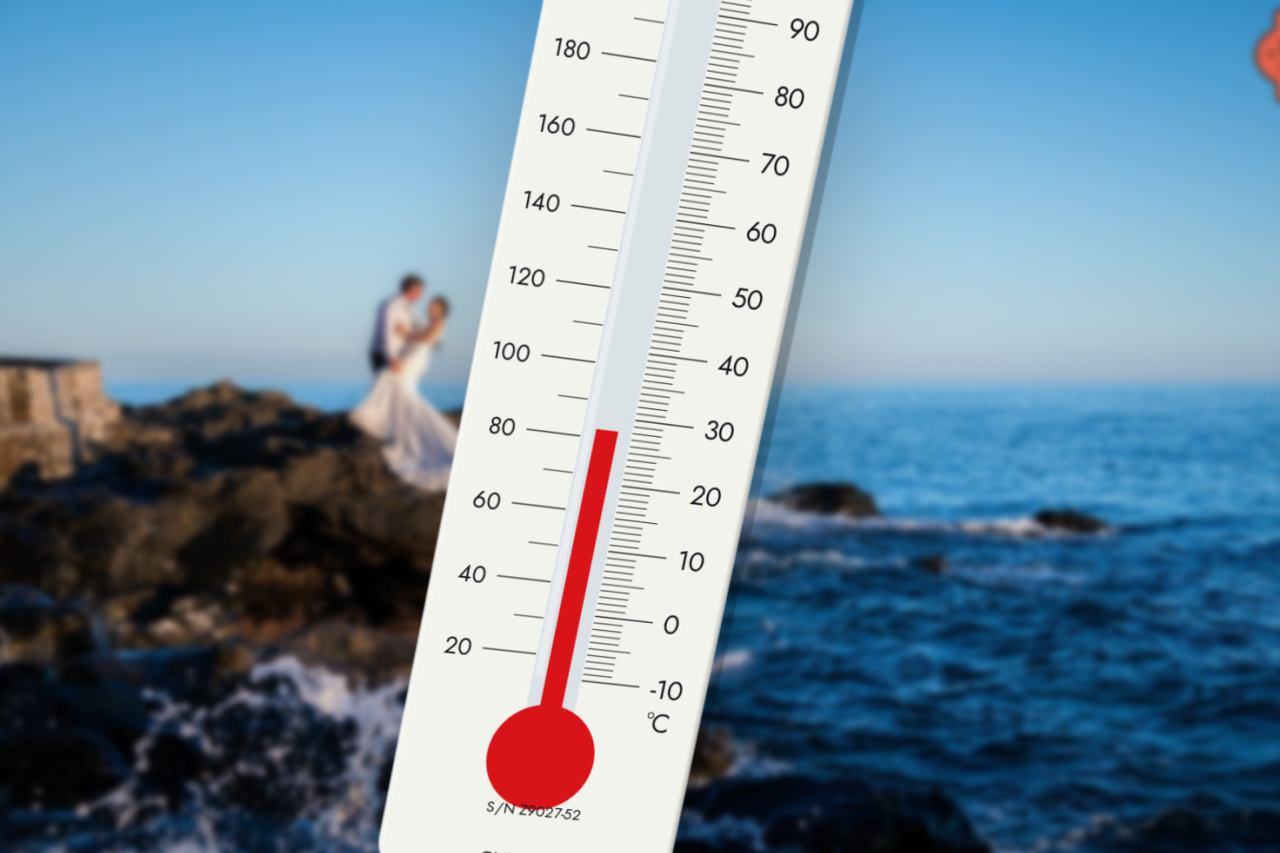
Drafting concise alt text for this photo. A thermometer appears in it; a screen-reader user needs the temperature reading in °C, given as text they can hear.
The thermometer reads 28 °C
